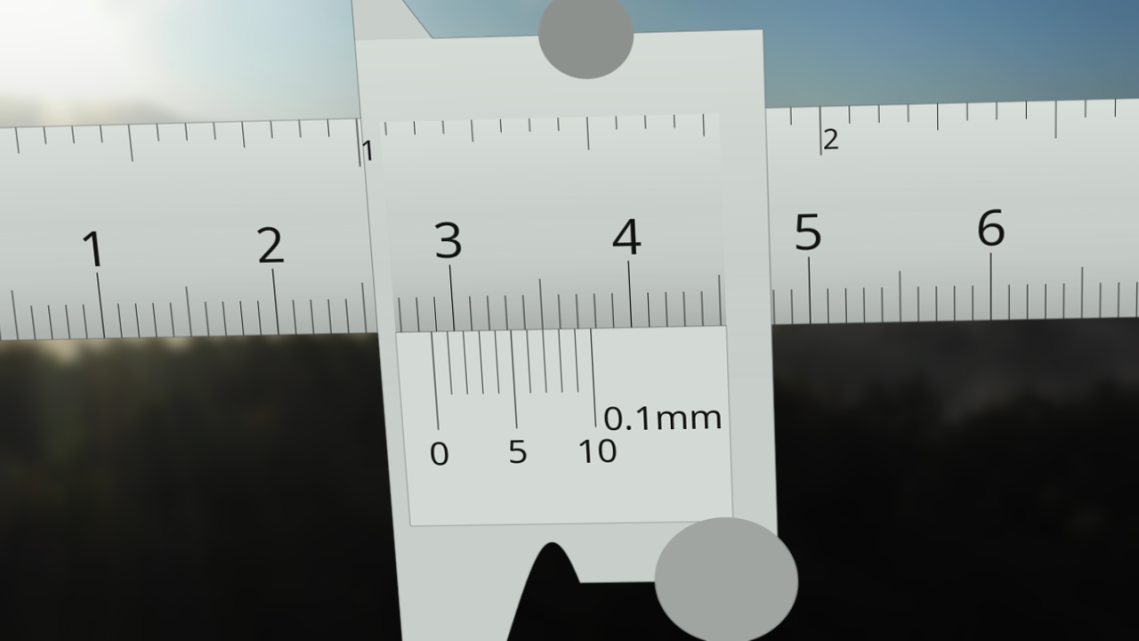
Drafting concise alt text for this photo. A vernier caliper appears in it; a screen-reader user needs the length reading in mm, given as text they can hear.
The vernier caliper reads 28.7 mm
